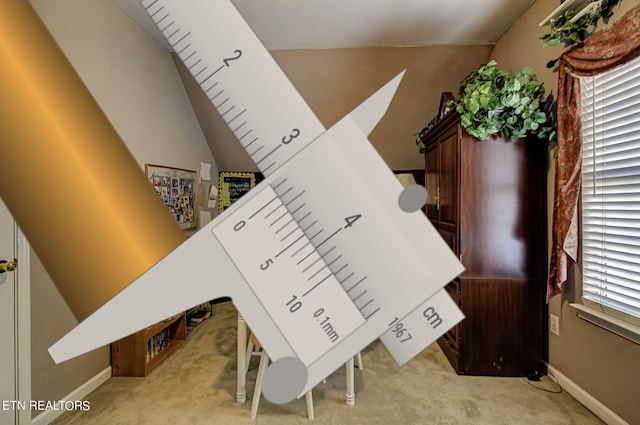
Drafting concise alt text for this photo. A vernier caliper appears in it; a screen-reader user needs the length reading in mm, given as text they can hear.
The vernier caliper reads 33.8 mm
